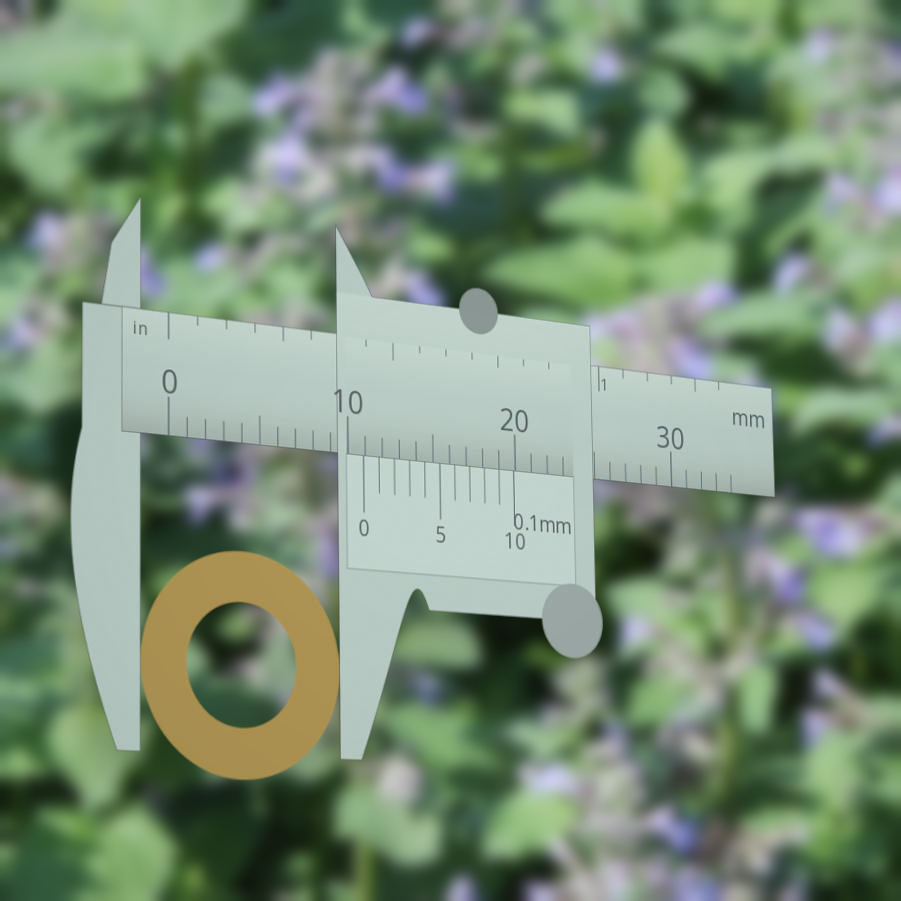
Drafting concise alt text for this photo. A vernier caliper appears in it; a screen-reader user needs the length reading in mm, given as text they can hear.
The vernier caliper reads 10.9 mm
